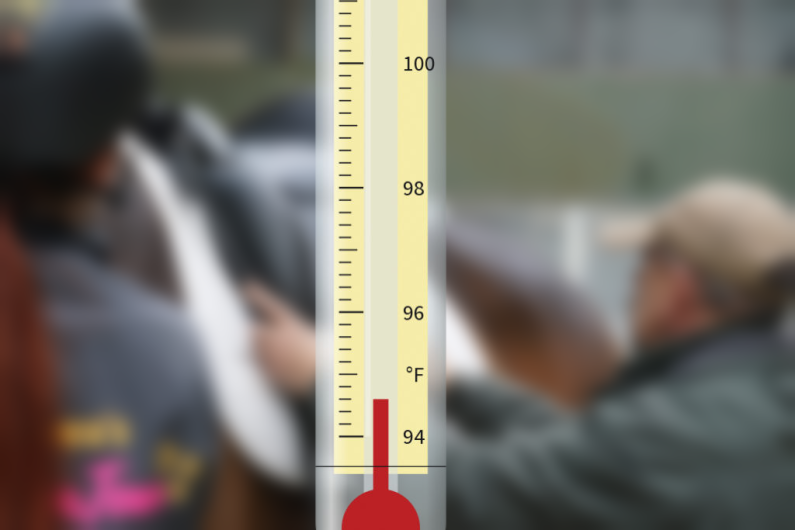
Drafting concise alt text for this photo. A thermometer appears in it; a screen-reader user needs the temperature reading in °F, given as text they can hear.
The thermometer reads 94.6 °F
